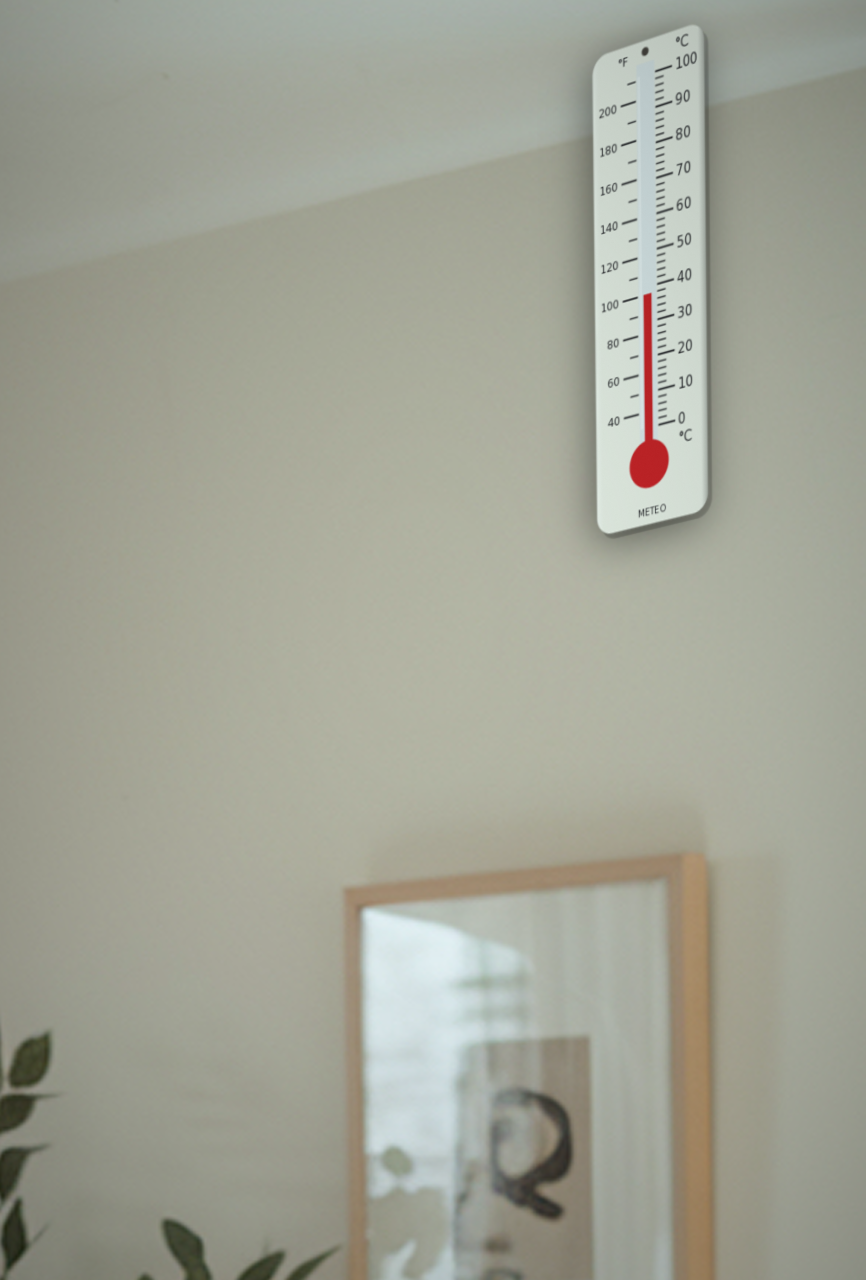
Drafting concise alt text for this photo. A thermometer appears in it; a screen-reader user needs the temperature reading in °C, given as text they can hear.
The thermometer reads 38 °C
